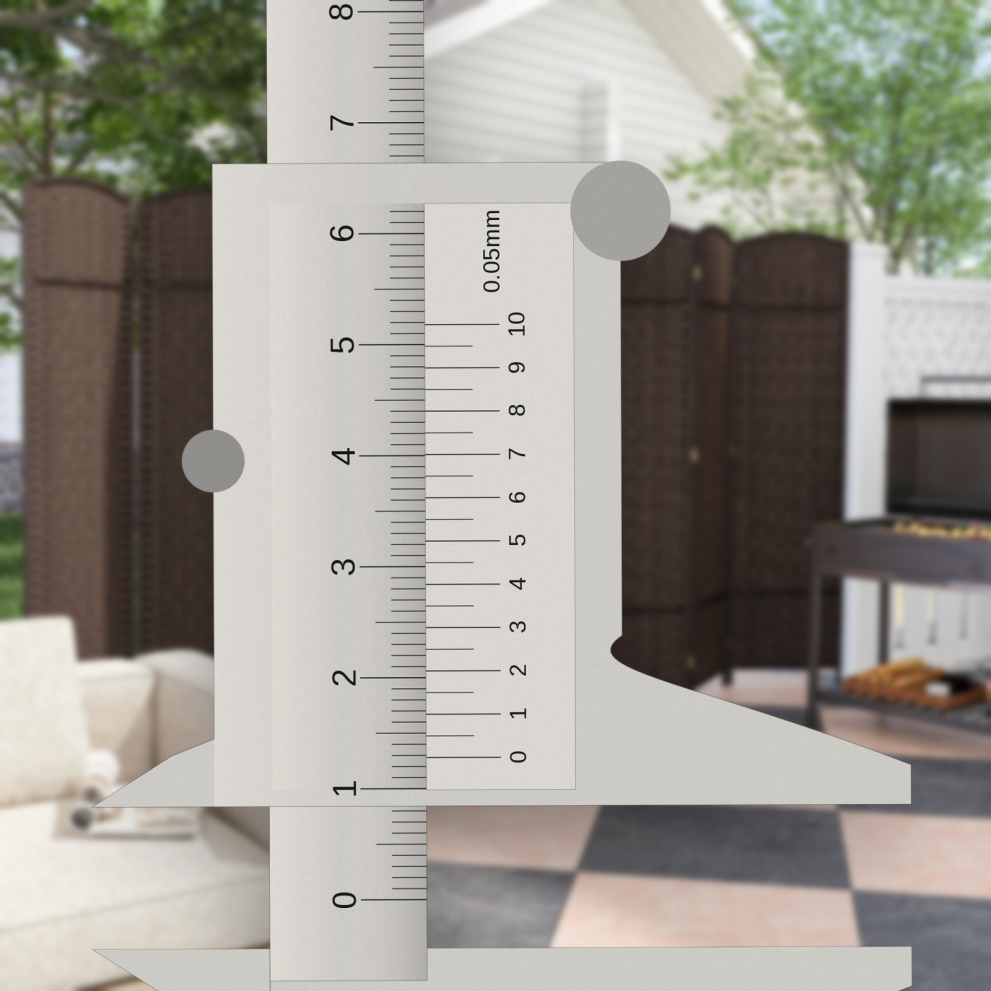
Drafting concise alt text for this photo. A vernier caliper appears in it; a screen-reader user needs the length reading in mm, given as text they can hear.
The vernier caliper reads 12.8 mm
